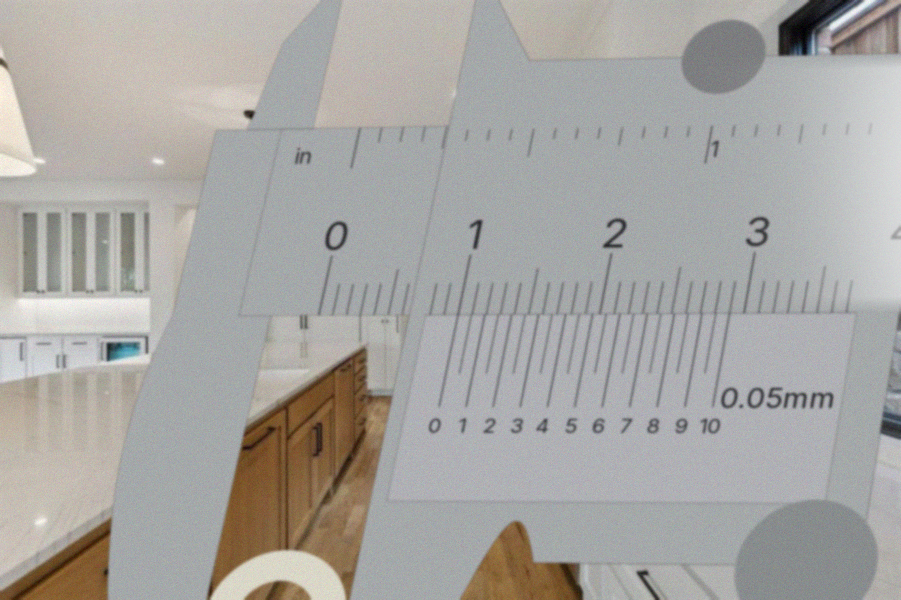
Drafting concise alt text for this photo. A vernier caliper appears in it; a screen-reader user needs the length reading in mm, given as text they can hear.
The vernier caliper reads 10.0 mm
